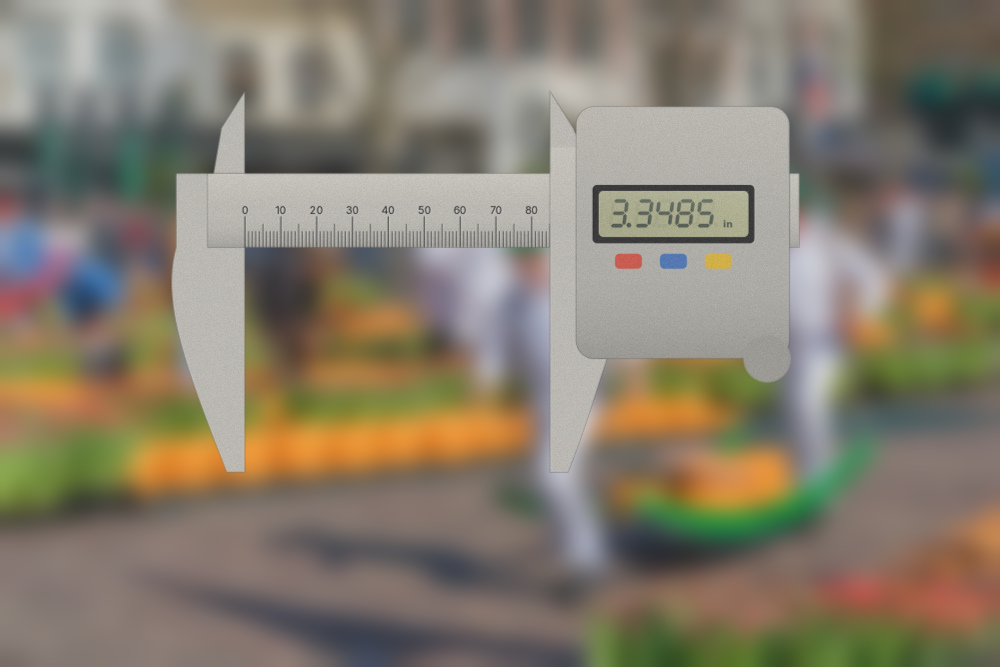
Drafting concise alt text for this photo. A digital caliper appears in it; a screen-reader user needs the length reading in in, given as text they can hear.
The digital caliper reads 3.3485 in
